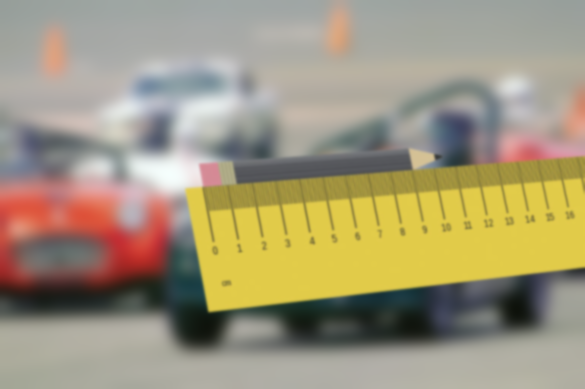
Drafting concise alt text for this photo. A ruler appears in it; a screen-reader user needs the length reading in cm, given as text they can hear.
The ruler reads 10.5 cm
